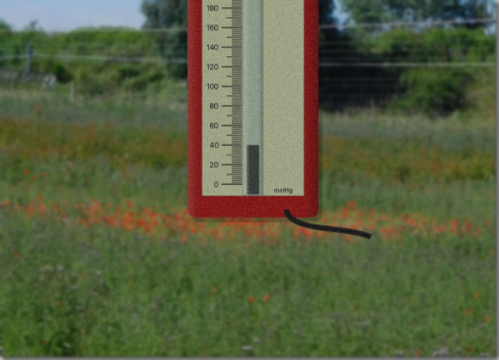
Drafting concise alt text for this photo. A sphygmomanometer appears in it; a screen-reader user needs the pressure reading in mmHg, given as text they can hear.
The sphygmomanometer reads 40 mmHg
